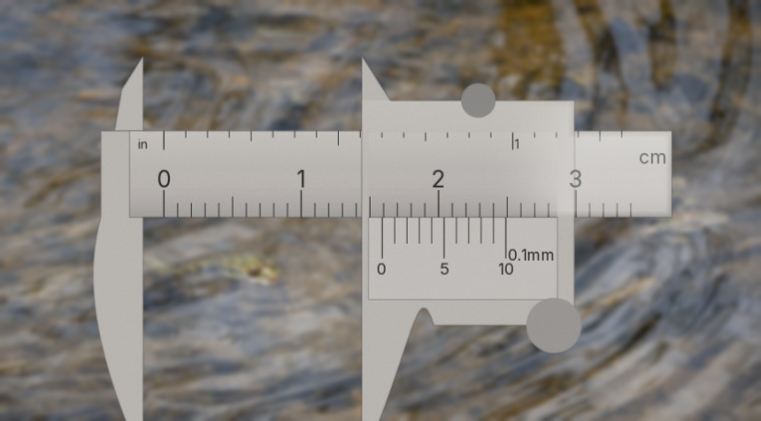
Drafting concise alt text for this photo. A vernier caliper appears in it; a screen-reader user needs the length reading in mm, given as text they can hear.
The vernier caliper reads 15.9 mm
